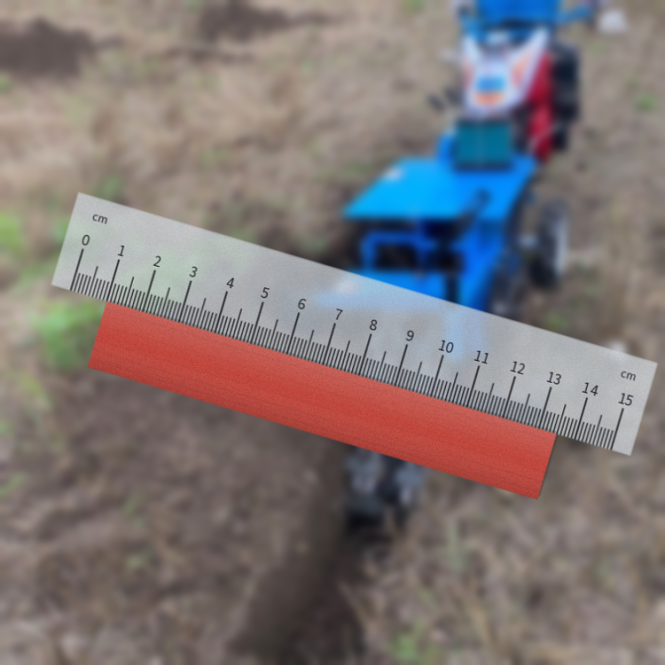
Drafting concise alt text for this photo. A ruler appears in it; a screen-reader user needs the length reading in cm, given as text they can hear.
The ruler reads 12.5 cm
